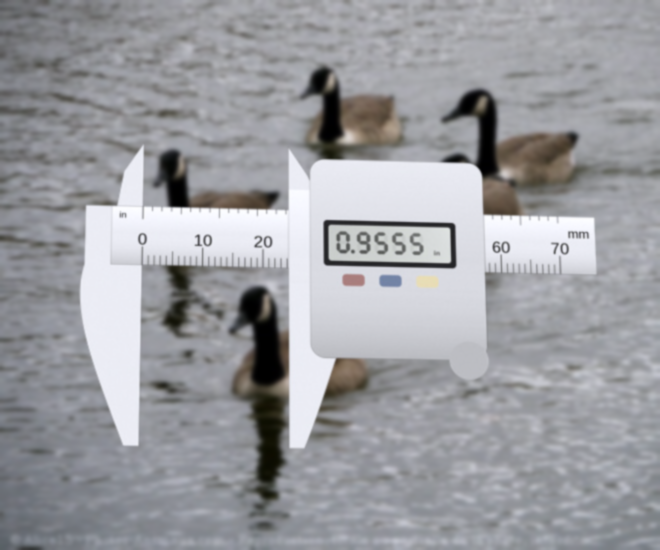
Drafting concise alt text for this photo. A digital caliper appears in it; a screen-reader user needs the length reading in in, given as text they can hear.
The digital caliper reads 0.9555 in
